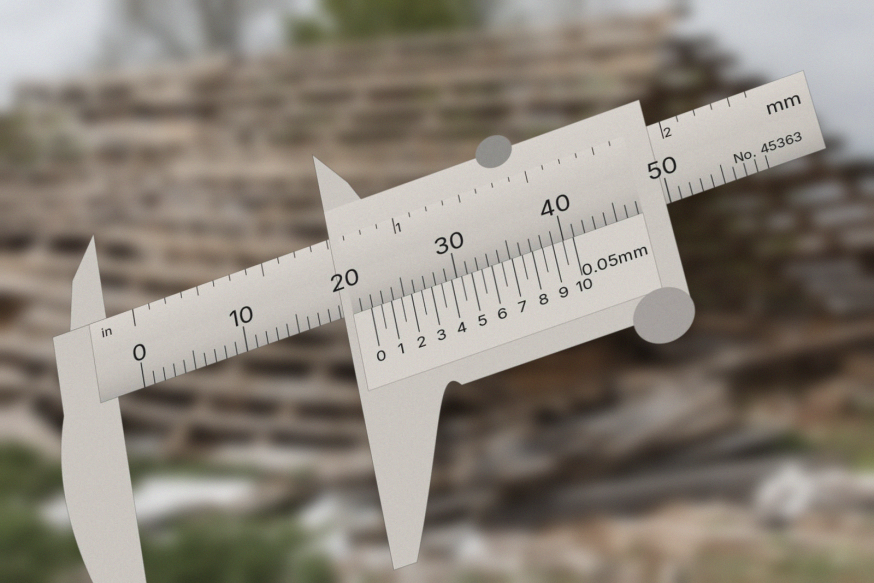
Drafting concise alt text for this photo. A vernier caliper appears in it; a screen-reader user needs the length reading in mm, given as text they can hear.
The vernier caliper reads 21.9 mm
